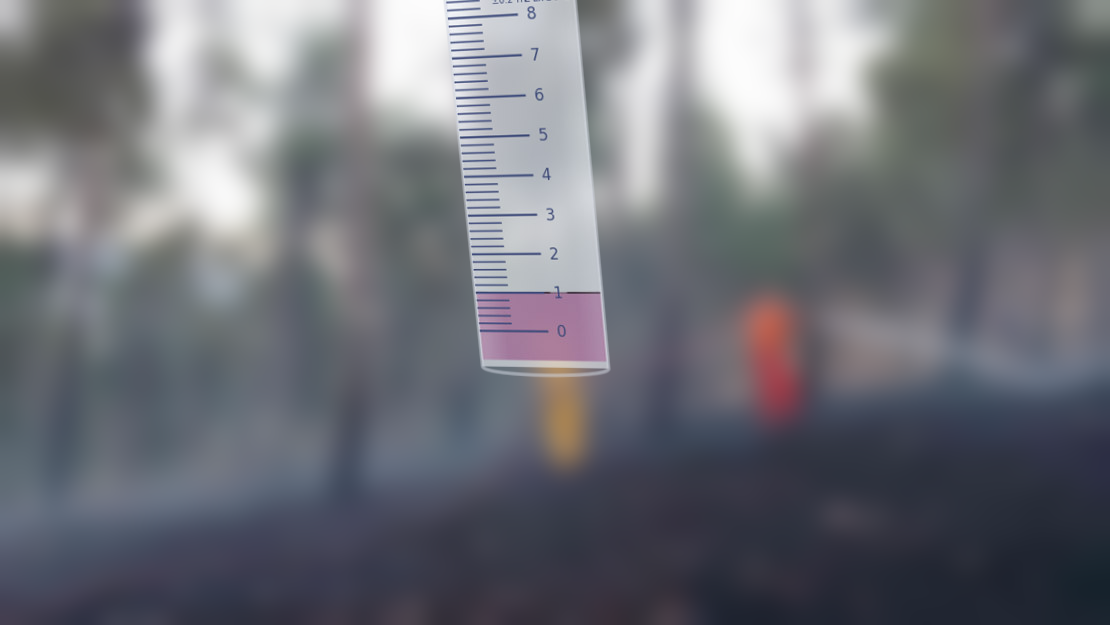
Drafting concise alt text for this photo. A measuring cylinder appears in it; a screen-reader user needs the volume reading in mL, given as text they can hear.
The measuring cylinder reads 1 mL
